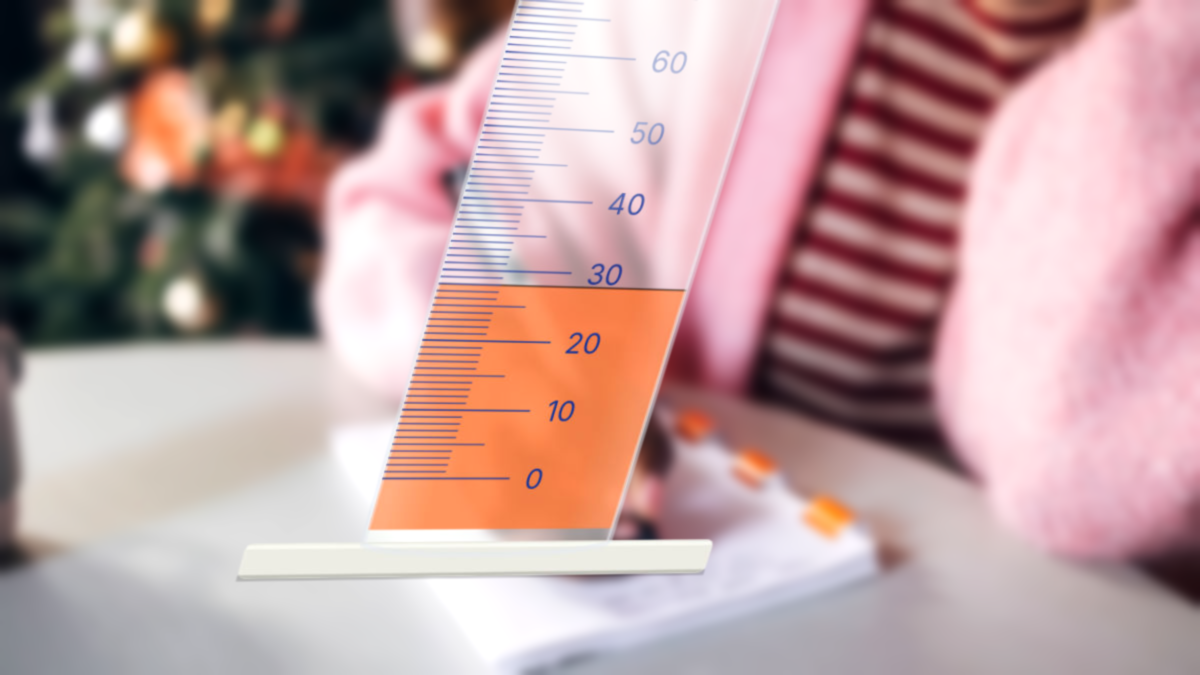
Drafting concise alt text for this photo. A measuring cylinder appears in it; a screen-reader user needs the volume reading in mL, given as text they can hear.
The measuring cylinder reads 28 mL
